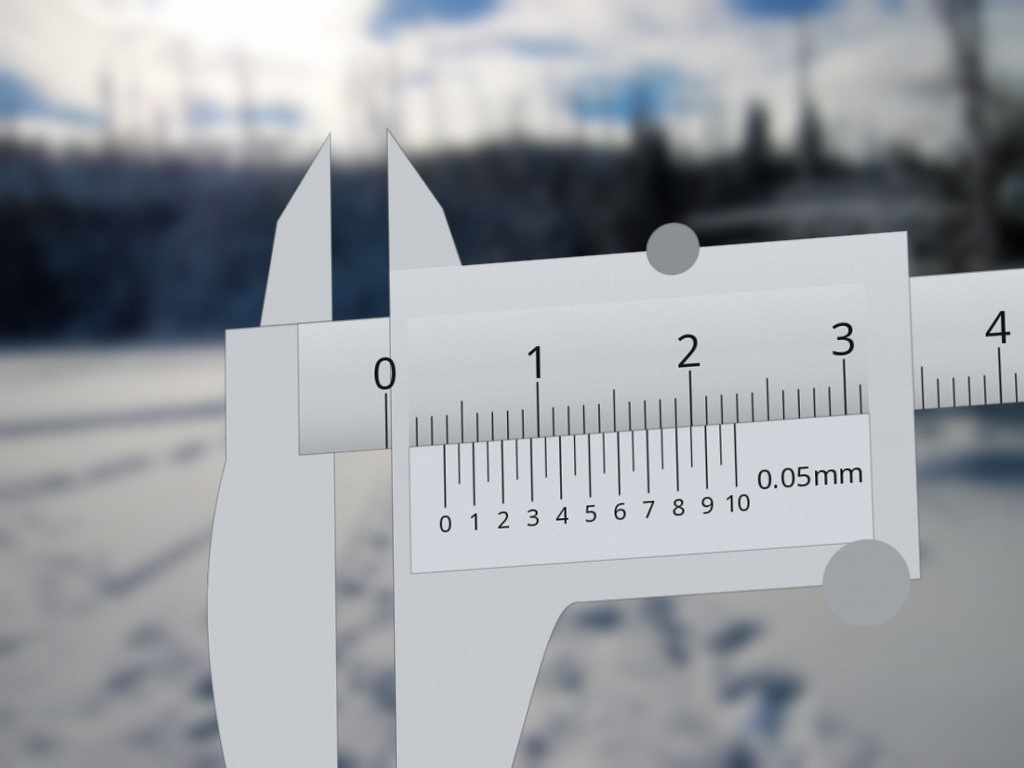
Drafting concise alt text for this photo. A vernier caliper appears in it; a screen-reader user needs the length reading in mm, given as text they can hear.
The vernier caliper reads 3.8 mm
